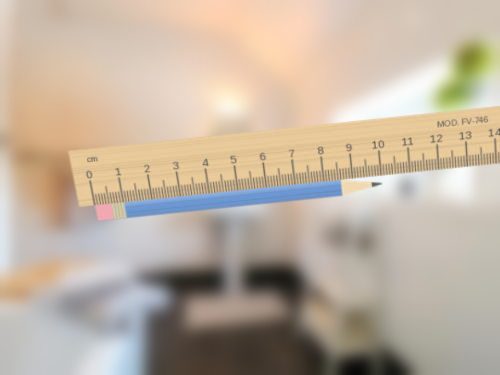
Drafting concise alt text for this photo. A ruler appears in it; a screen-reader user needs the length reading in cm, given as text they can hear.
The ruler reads 10 cm
